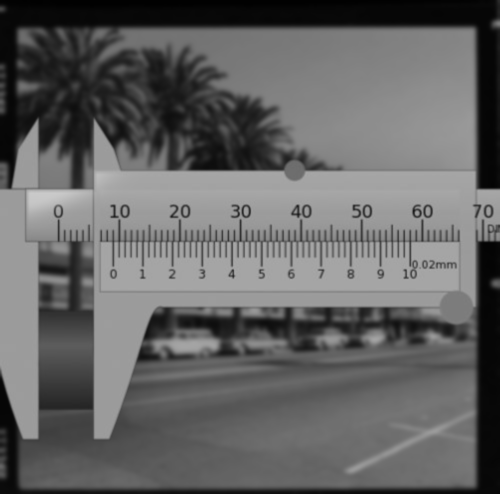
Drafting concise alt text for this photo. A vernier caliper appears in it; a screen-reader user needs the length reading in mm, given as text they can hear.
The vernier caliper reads 9.0 mm
